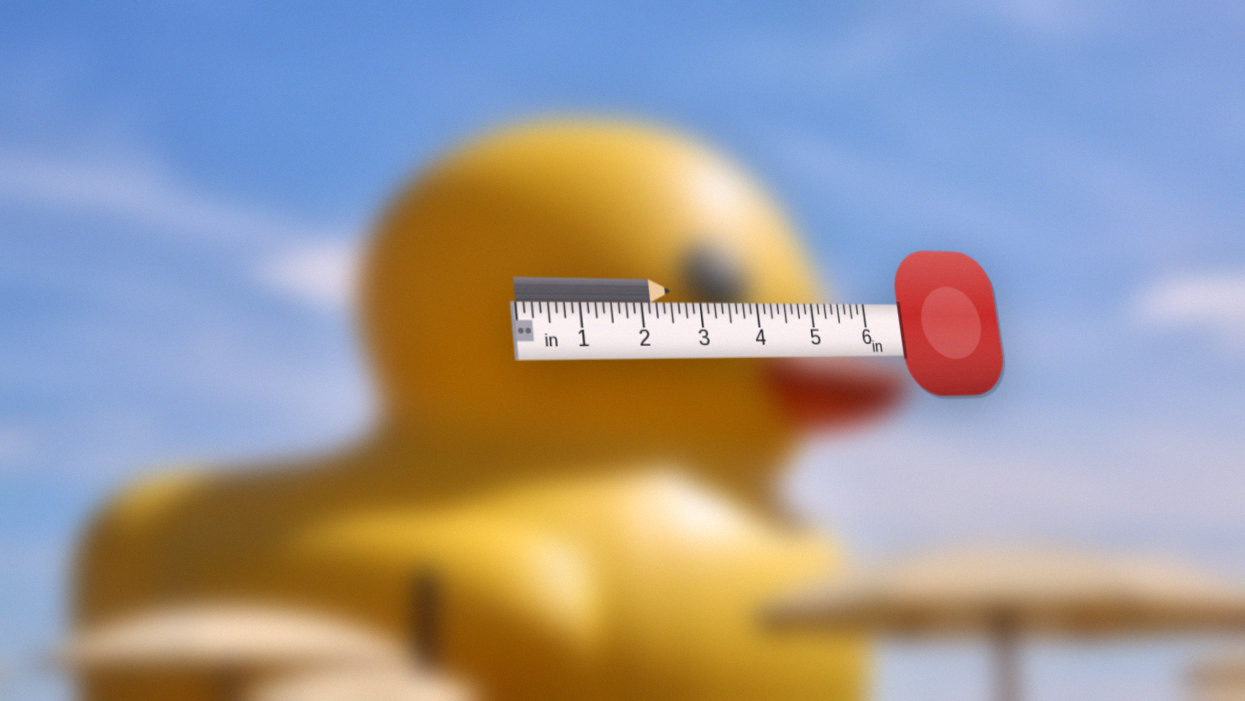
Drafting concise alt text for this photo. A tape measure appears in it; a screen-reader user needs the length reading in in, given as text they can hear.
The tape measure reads 2.5 in
